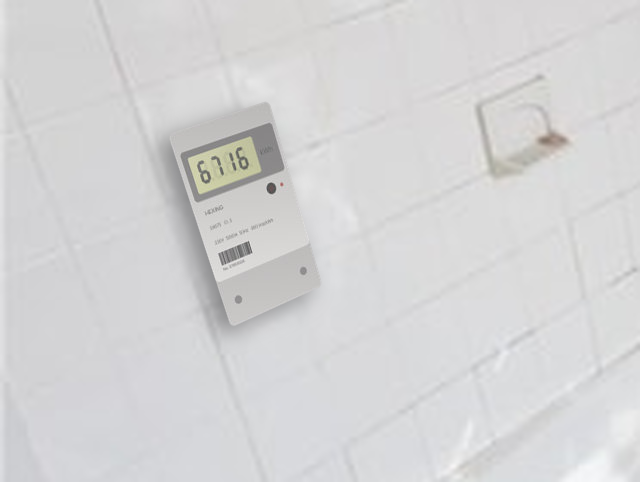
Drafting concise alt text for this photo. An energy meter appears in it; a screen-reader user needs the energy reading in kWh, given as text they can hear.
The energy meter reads 6716 kWh
